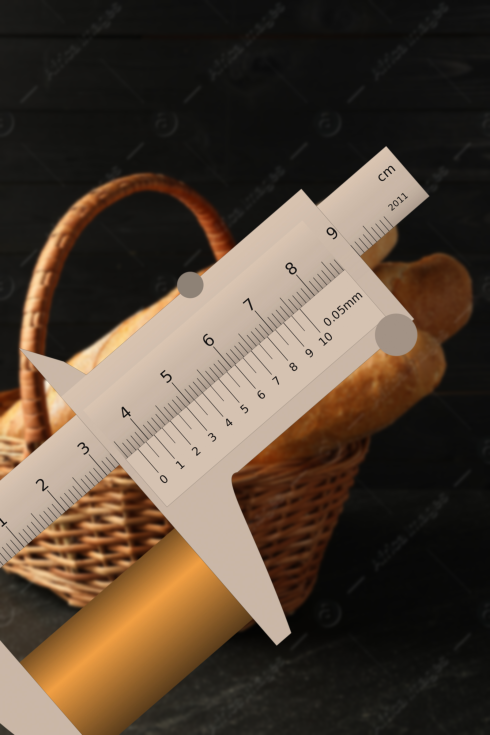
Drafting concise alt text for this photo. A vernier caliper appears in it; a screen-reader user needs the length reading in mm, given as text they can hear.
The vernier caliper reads 37.4 mm
